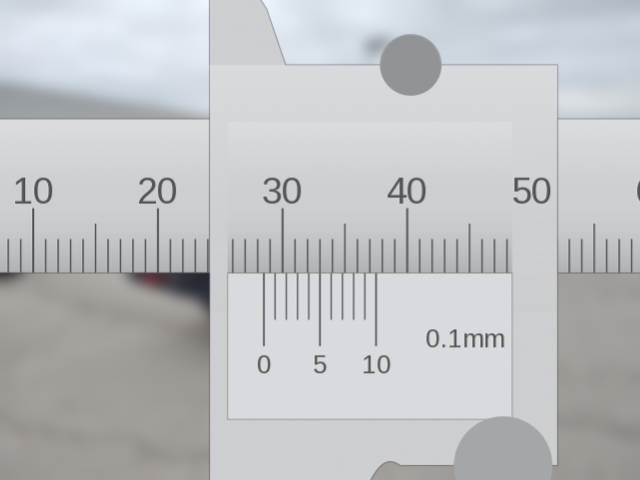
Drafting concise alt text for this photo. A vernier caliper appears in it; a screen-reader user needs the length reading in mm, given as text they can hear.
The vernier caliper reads 28.5 mm
